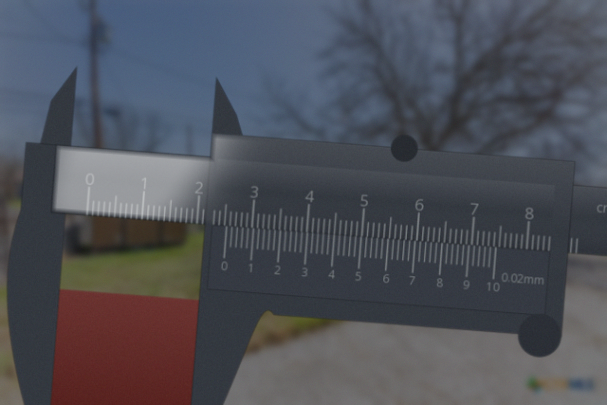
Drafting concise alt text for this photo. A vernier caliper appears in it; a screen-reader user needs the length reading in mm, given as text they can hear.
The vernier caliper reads 25.4 mm
